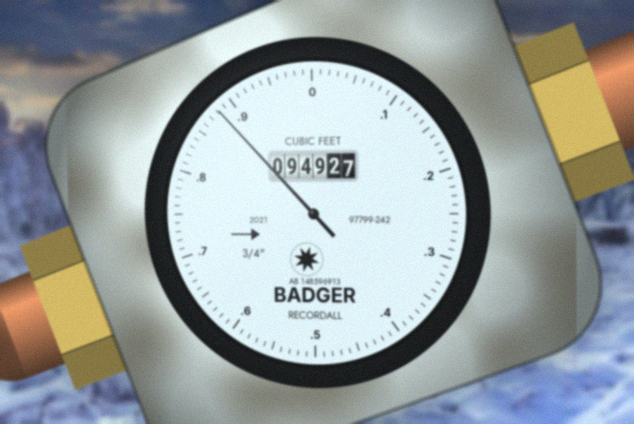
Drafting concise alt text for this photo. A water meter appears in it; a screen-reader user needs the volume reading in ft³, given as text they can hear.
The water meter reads 94926.88 ft³
